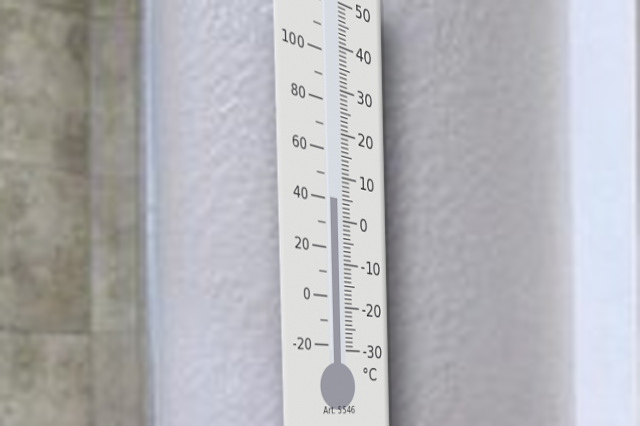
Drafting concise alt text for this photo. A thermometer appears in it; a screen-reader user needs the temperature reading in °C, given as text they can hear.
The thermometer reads 5 °C
